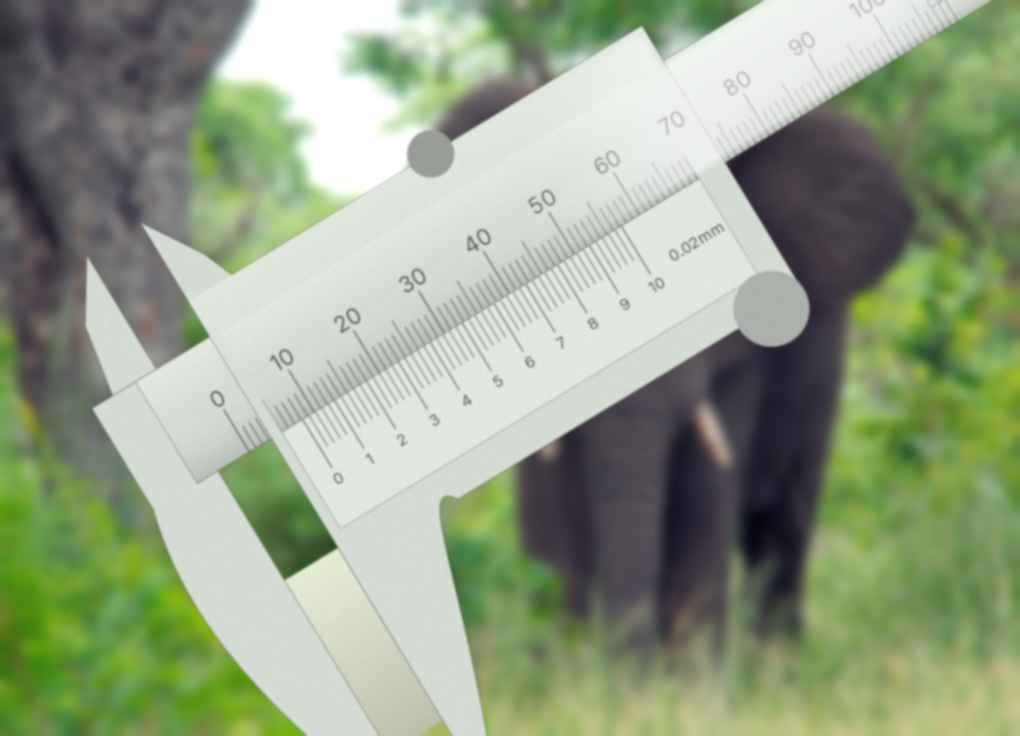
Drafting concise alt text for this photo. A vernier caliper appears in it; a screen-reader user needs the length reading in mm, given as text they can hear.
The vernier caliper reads 8.2 mm
